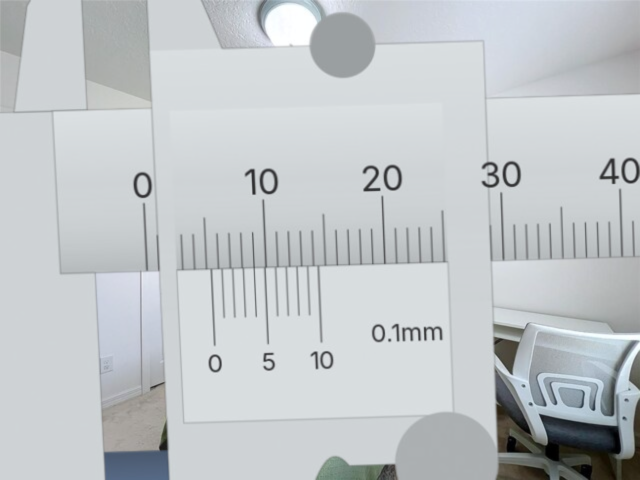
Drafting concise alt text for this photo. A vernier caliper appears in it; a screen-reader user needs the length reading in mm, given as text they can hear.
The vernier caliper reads 5.4 mm
